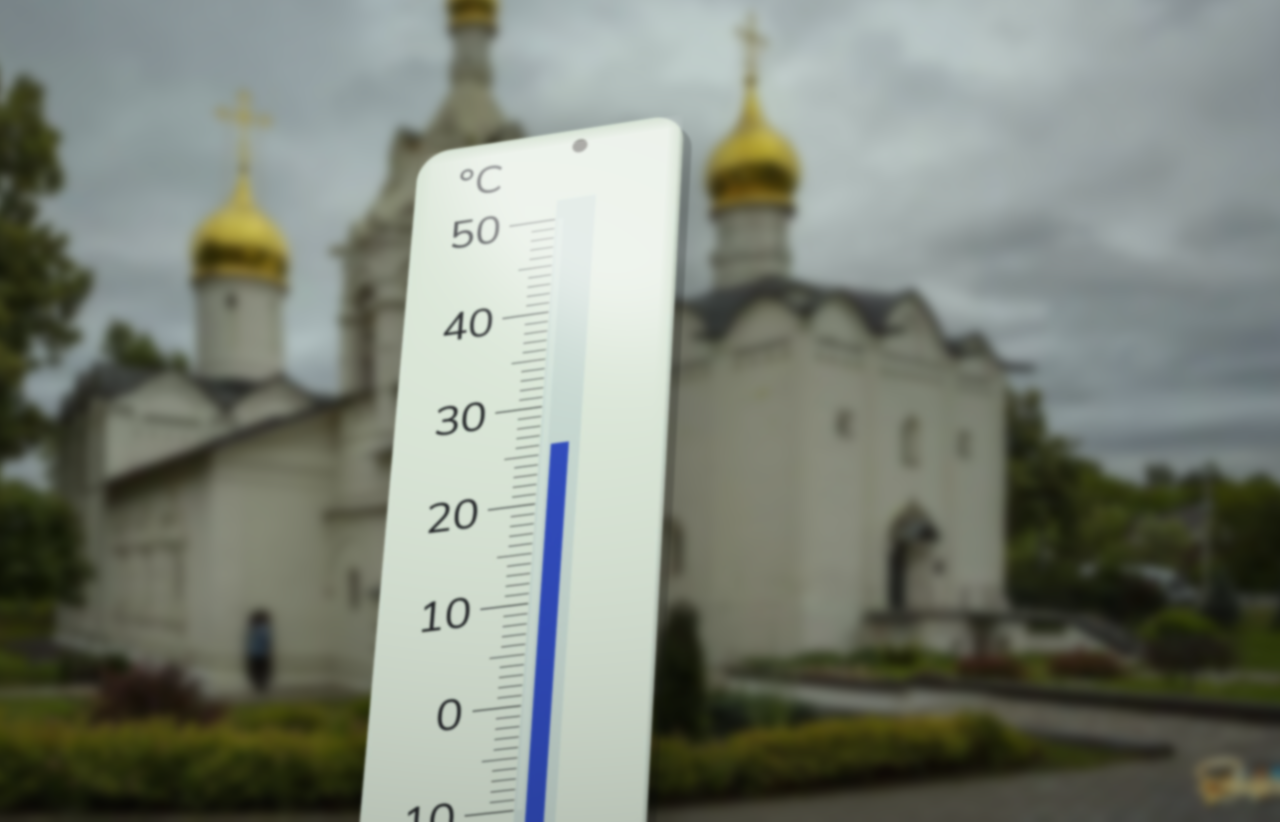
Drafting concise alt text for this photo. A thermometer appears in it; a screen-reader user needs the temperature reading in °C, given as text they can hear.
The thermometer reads 26 °C
